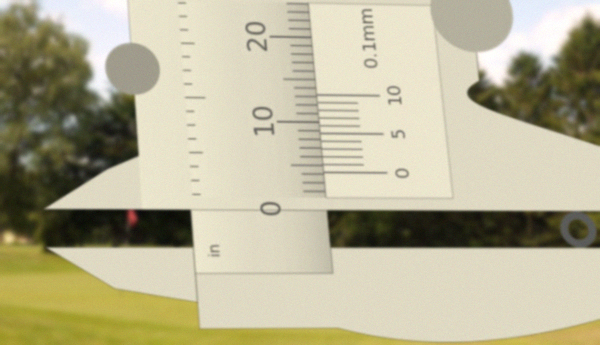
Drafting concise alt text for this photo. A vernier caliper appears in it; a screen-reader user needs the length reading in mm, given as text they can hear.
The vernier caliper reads 4.2 mm
